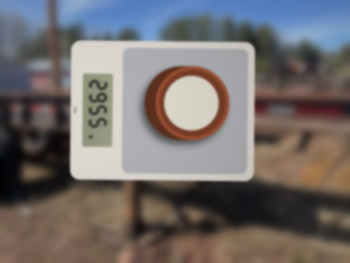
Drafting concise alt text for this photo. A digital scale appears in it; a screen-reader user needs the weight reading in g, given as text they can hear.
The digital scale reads 2955 g
